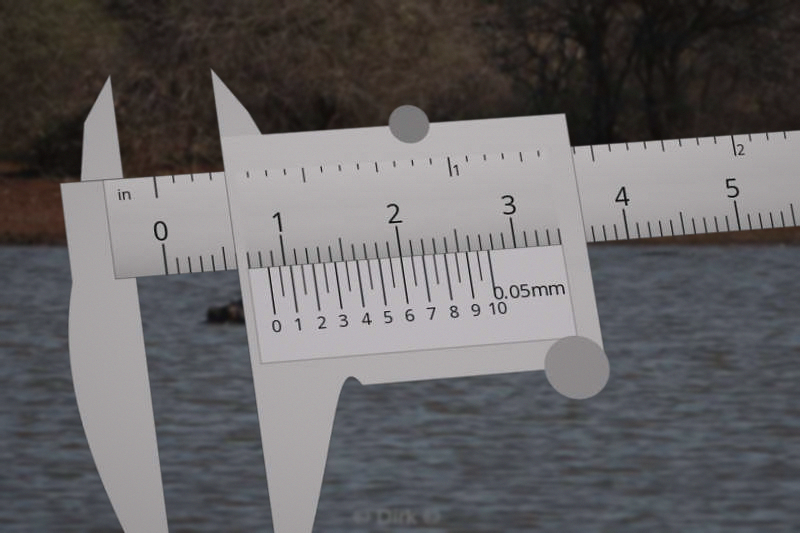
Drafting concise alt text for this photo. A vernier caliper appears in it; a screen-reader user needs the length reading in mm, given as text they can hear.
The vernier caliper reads 8.6 mm
